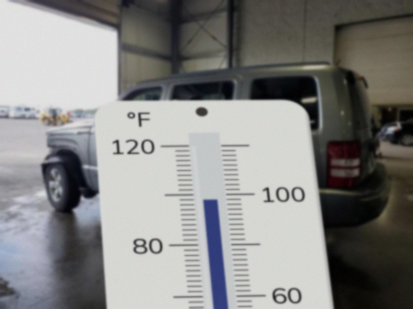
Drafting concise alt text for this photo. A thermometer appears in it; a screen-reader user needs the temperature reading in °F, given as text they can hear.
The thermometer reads 98 °F
